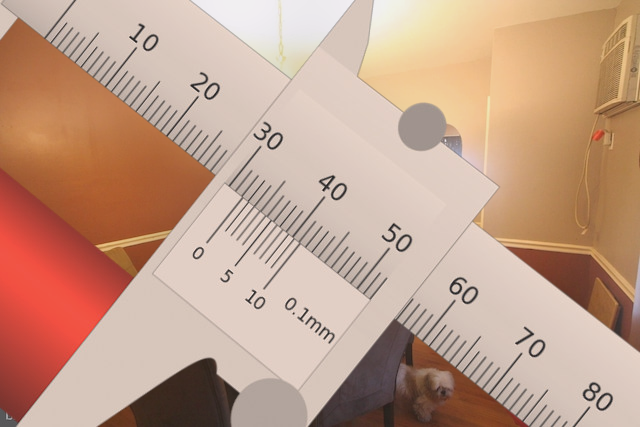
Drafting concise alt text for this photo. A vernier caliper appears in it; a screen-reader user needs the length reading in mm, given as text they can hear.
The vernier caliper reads 32.2 mm
